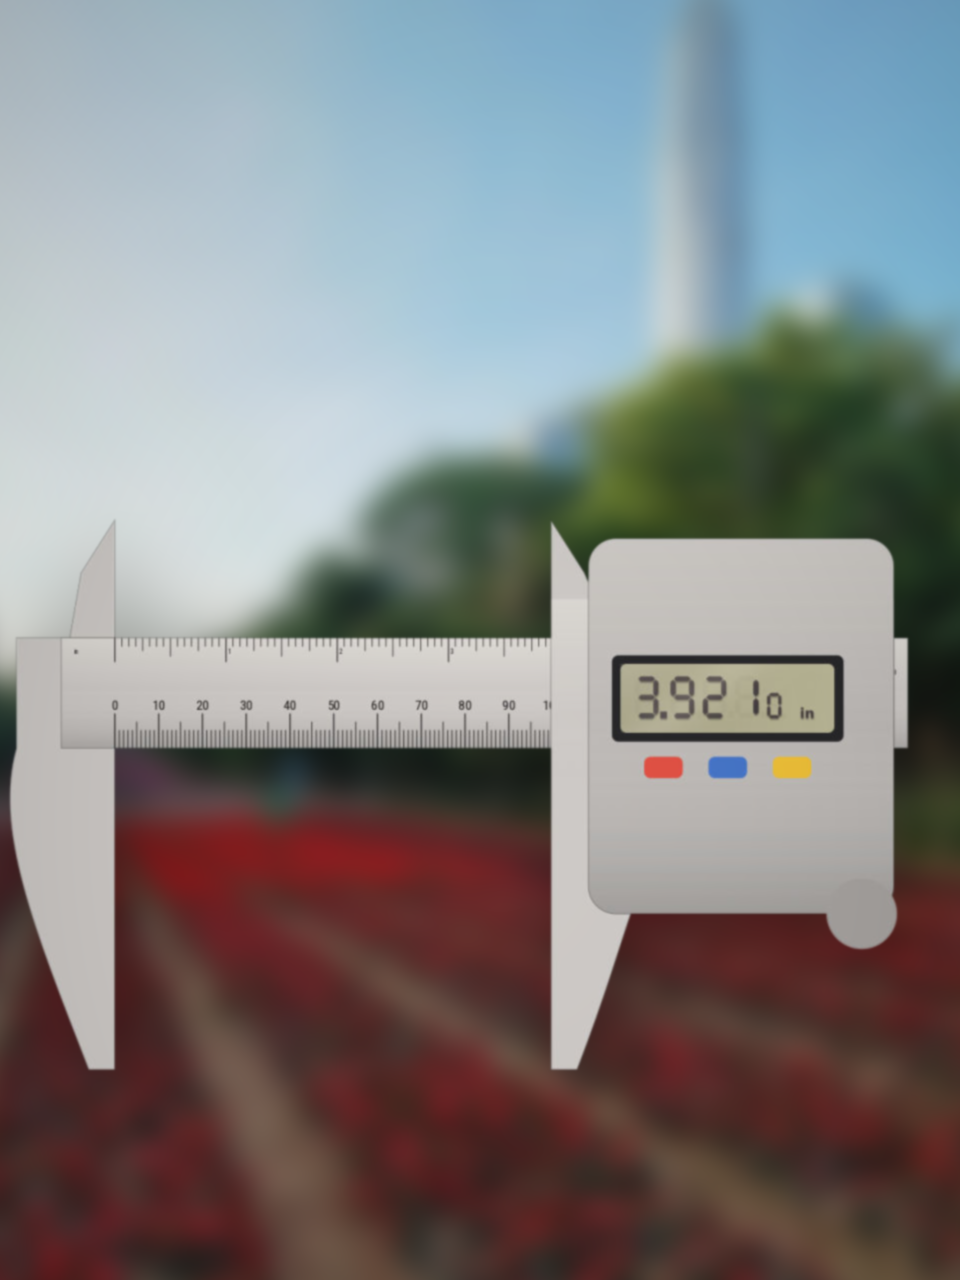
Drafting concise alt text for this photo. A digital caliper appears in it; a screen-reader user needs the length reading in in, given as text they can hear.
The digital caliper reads 3.9210 in
